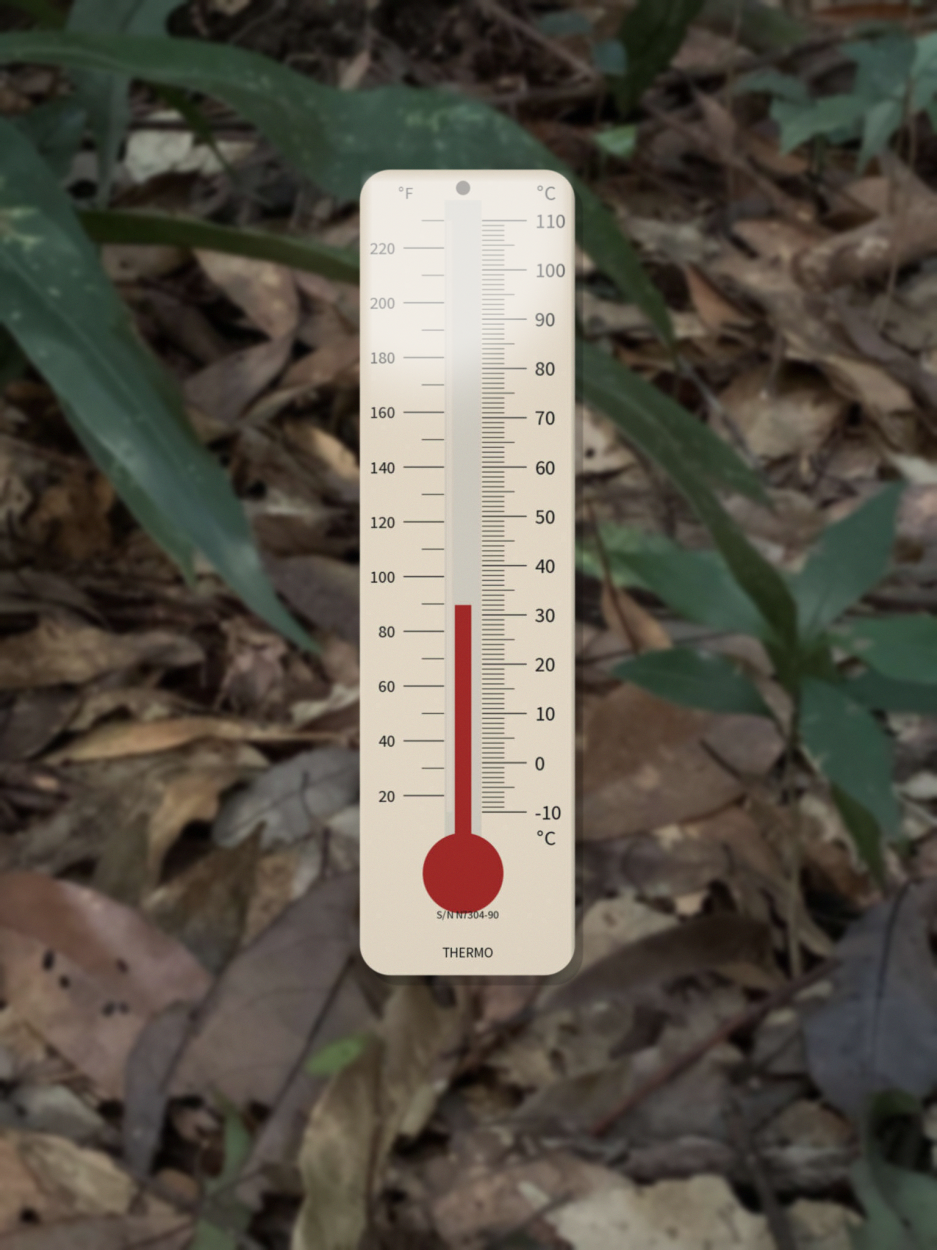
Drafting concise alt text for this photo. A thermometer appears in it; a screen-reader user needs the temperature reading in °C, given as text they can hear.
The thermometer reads 32 °C
